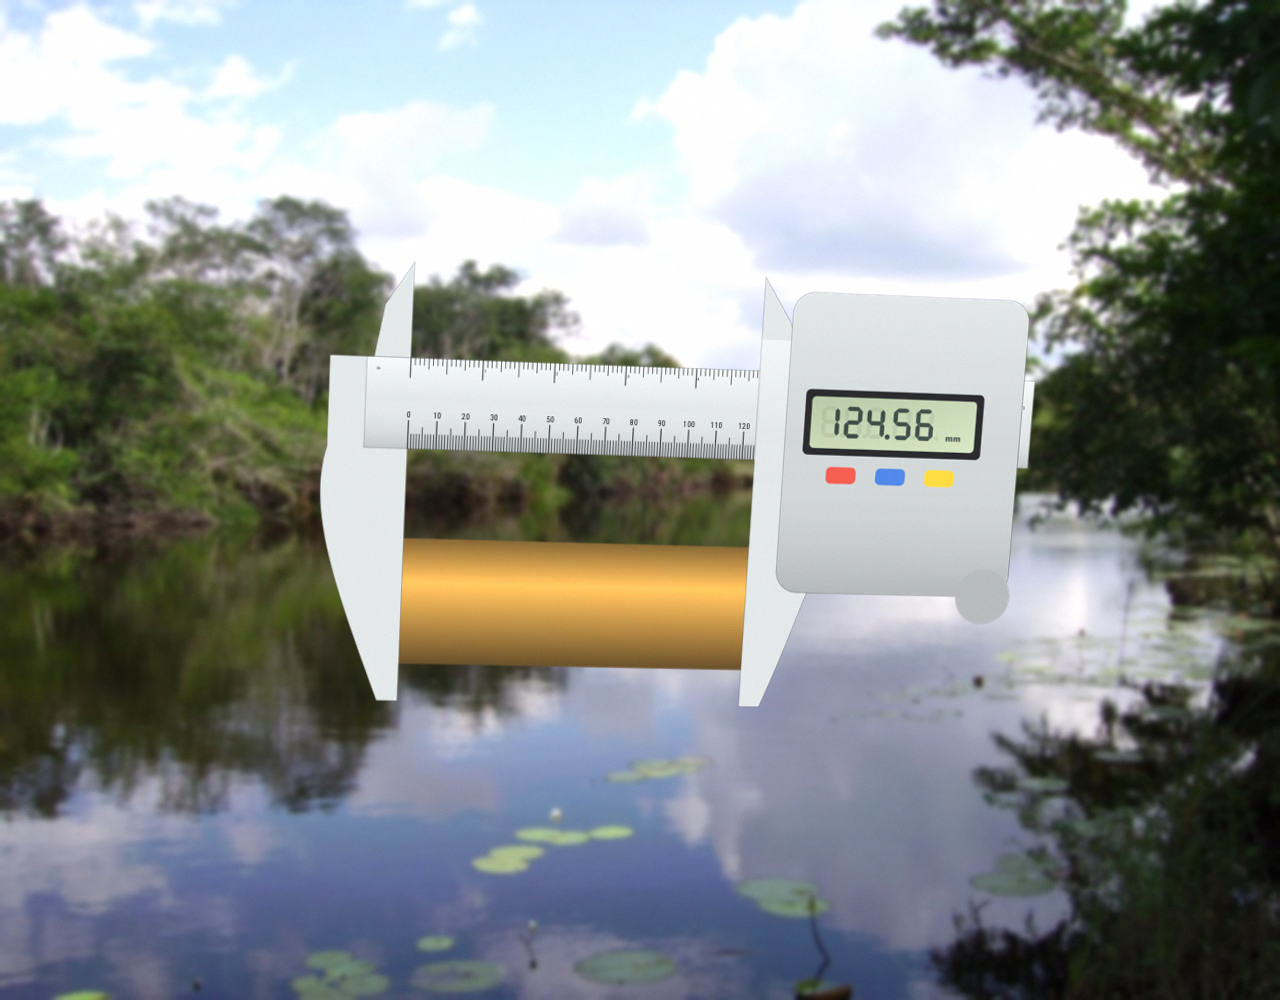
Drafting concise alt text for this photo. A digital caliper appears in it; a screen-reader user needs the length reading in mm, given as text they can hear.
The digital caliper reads 124.56 mm
